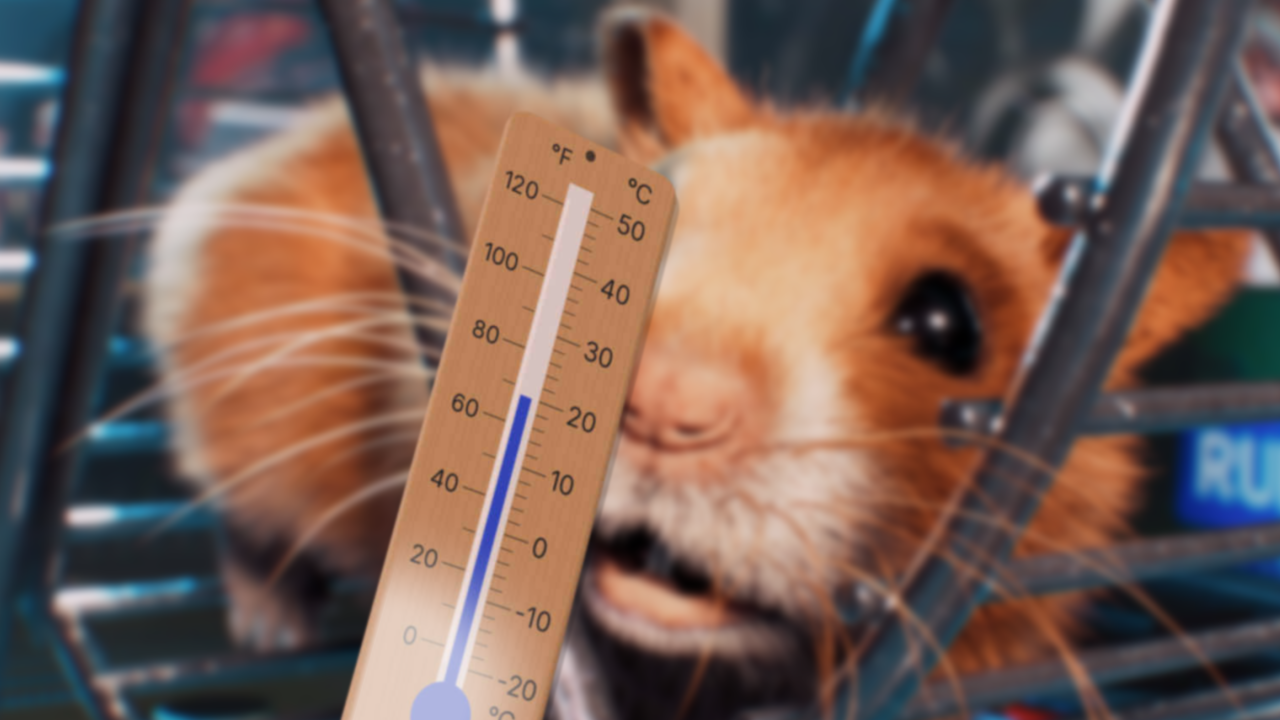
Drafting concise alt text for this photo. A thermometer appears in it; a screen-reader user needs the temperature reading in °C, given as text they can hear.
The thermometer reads 20 °C
